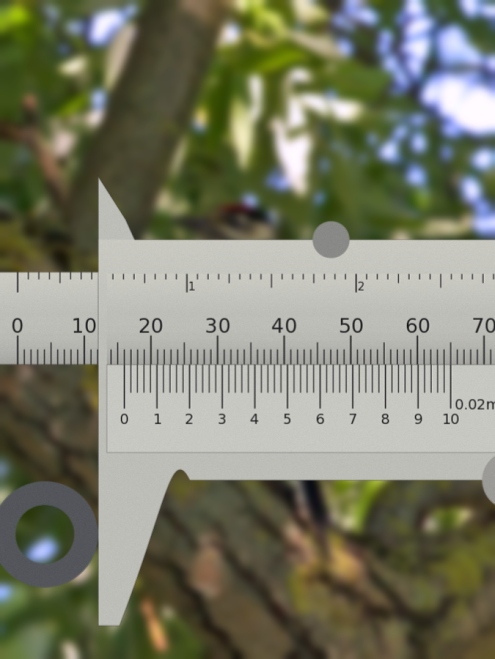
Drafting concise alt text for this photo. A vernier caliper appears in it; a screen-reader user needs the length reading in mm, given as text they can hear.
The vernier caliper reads 16.0 mm
